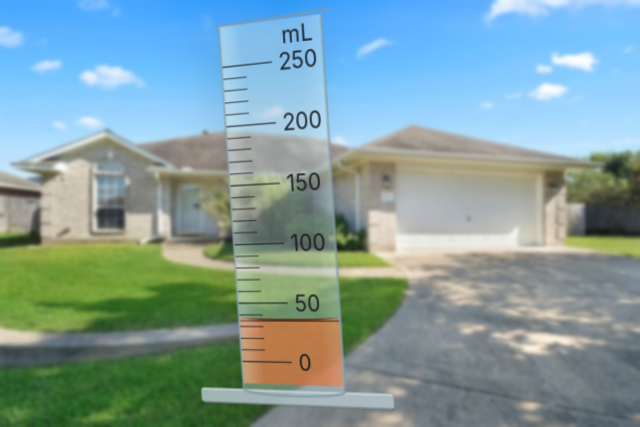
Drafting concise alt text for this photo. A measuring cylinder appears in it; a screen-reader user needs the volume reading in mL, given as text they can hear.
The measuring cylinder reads 35 mL
